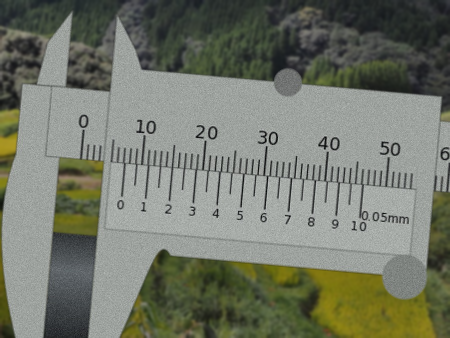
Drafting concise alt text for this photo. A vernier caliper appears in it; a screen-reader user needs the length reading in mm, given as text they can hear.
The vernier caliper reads 7.2 mm
